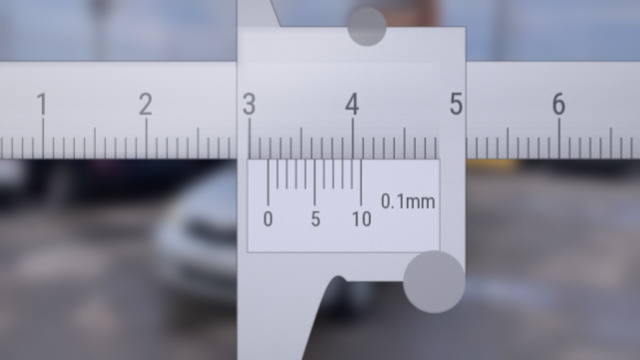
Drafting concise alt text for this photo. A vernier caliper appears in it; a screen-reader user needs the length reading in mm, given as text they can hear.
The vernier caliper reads 31.8 mm
